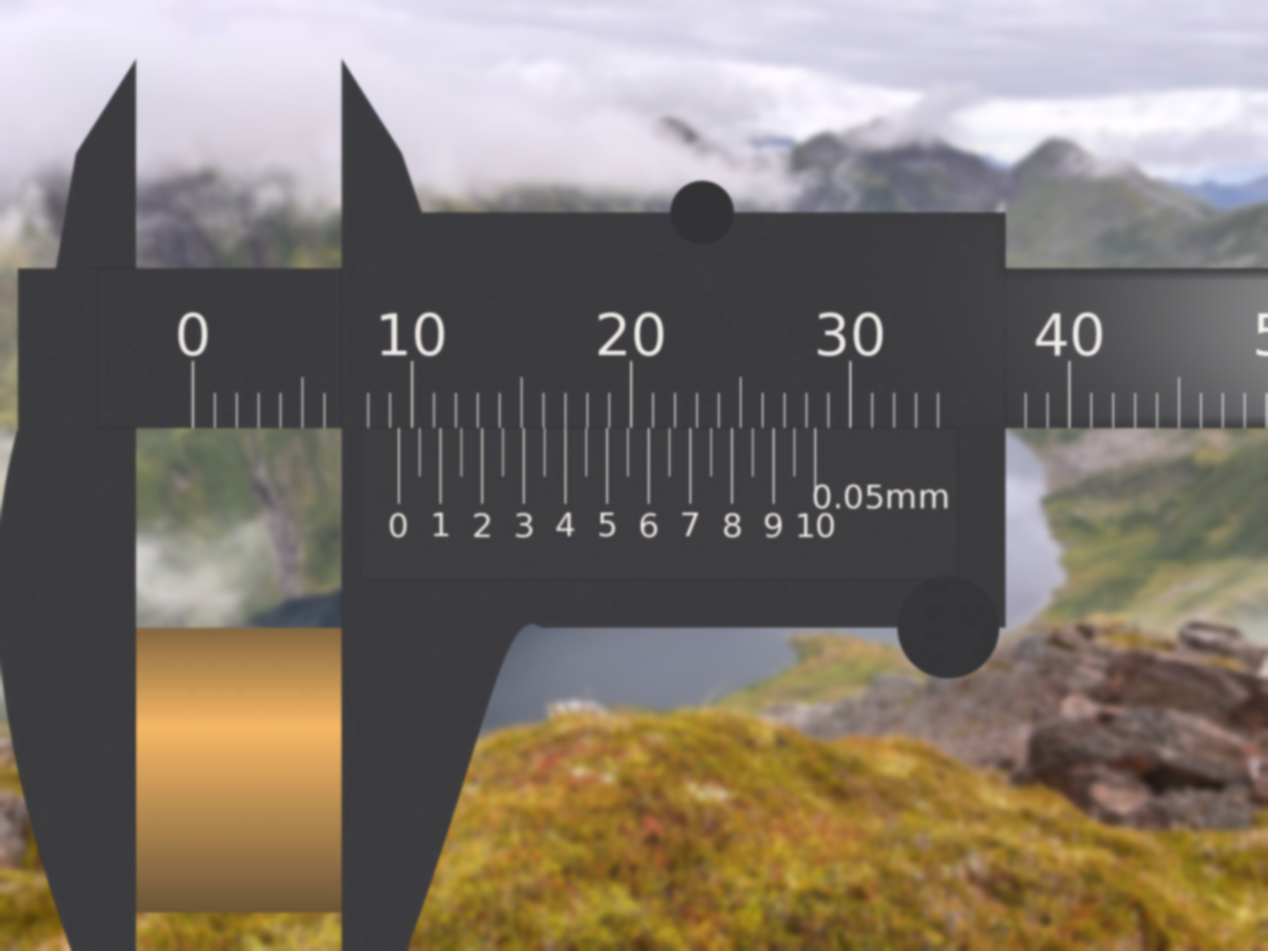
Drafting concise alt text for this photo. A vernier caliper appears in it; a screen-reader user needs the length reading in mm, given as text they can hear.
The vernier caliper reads 9.4 mm
